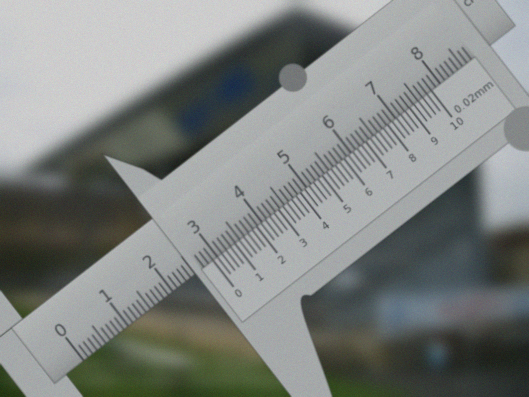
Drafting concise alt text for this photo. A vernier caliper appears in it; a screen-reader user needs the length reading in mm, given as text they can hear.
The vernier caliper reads 29.0 mm
